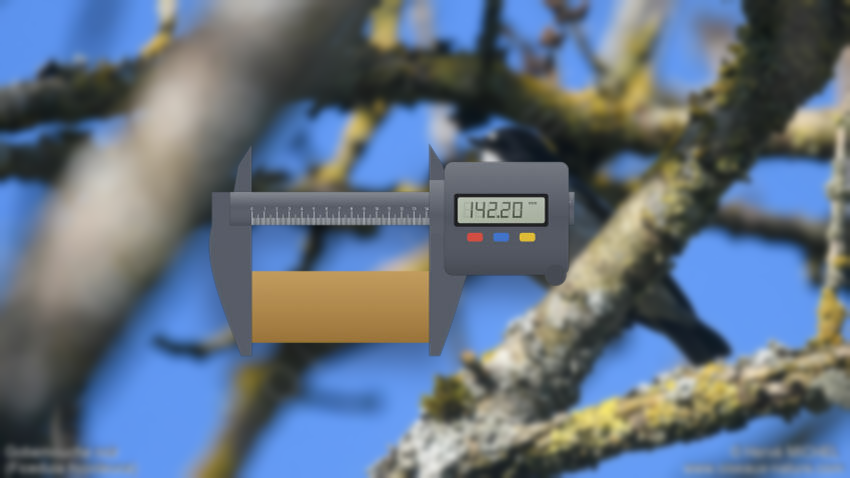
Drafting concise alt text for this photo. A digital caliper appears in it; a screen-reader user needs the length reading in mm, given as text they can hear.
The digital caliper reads 142.20 mm
